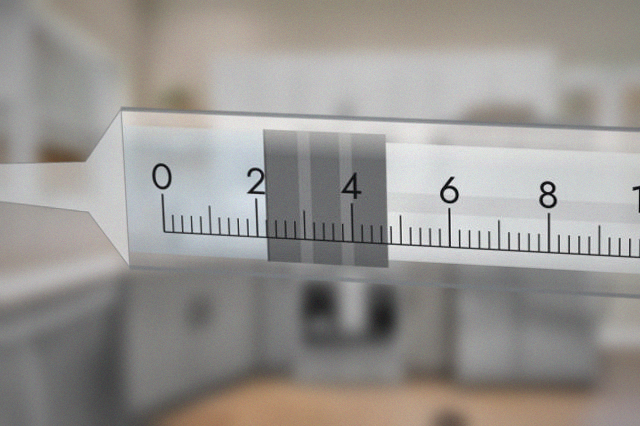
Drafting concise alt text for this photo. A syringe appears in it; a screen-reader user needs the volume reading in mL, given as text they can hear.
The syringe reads 2.2 mL
